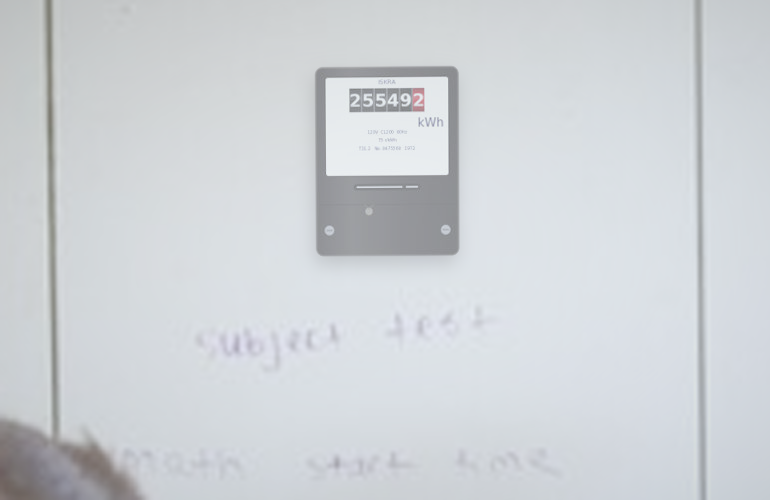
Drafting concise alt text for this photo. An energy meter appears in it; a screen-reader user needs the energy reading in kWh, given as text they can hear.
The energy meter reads 25549.2 kWh
